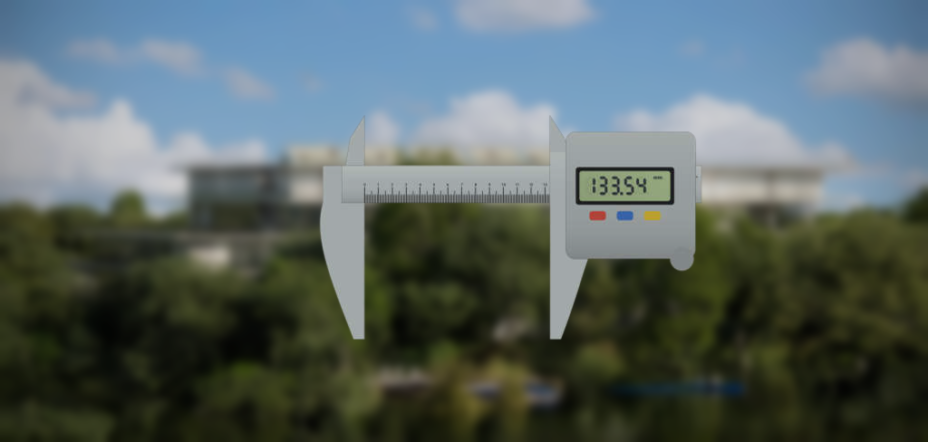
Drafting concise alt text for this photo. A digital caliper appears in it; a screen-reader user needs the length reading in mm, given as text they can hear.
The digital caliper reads 133.54 mm
